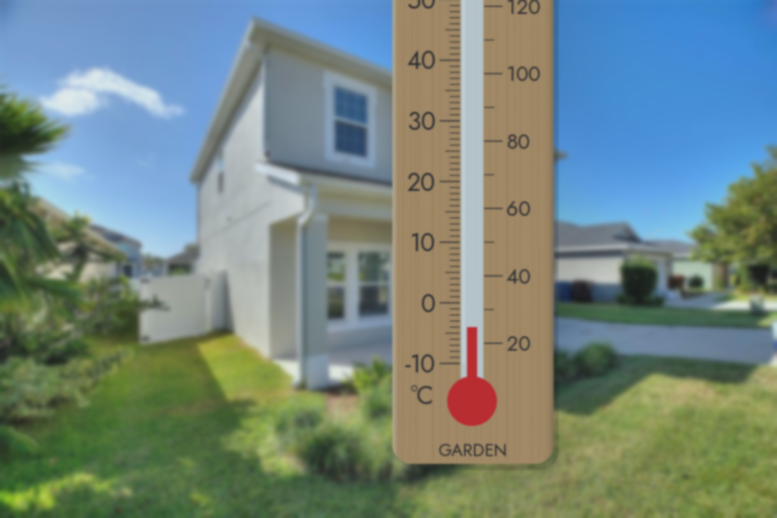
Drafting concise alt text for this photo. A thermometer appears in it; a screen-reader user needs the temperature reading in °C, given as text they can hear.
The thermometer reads -4 °C
